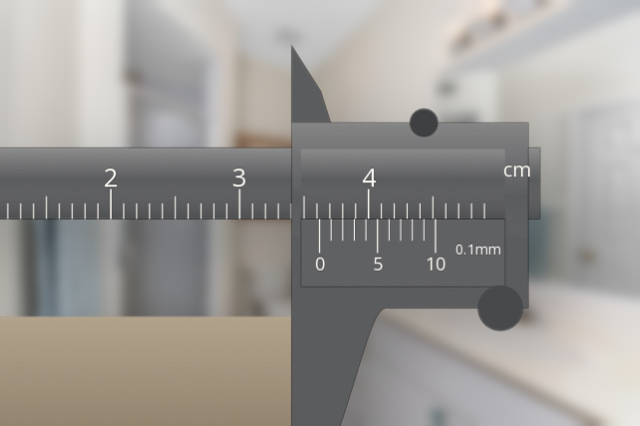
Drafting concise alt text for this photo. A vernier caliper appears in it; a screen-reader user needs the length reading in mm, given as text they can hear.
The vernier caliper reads 36.2 mm
